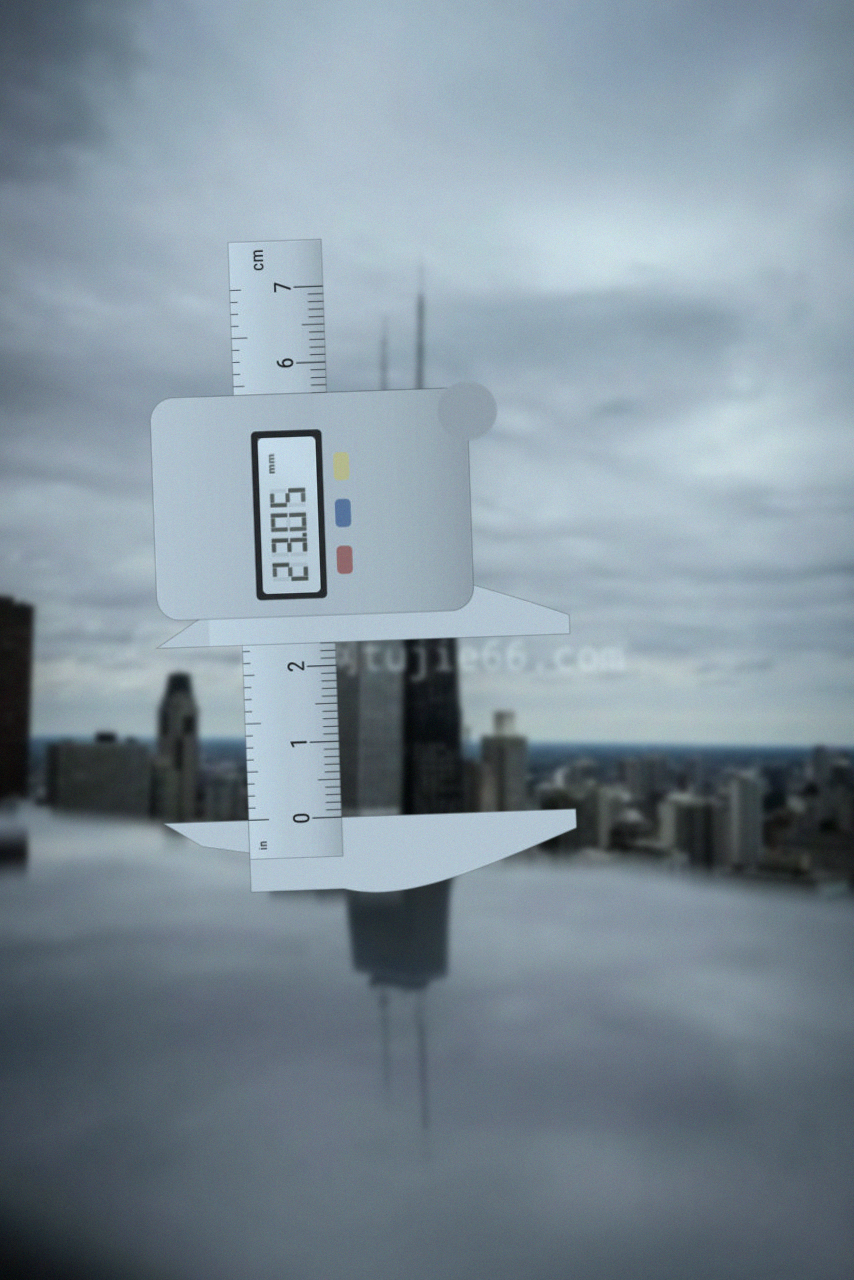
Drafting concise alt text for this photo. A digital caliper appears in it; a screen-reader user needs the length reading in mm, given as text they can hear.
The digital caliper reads 23.05 mm
